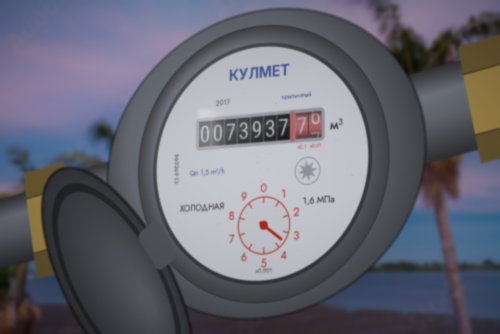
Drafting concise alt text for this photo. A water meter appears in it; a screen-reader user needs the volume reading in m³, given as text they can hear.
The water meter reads 73937.763 m³
